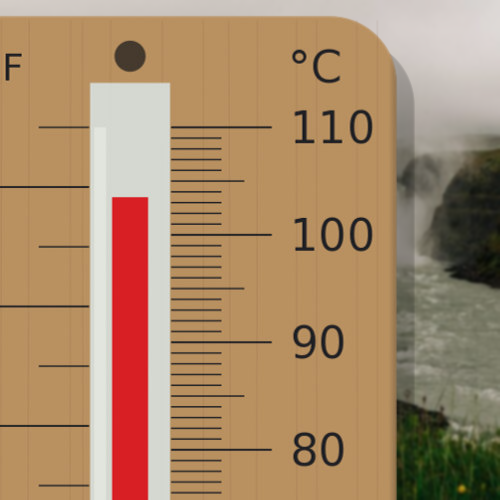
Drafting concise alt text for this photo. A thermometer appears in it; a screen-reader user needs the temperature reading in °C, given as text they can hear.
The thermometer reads 103.5 °C
